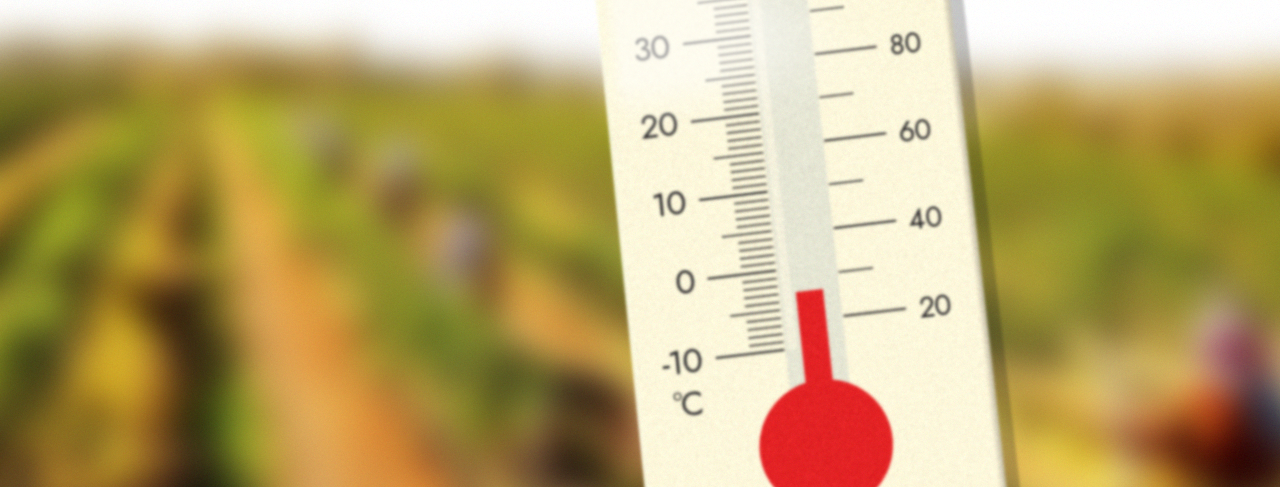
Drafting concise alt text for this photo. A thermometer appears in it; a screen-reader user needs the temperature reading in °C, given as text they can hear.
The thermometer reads -3 °C
